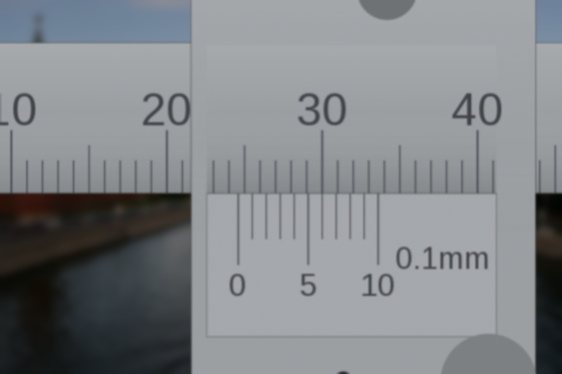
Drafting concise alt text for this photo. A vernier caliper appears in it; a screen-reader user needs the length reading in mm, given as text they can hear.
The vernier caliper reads 24.6 mm
